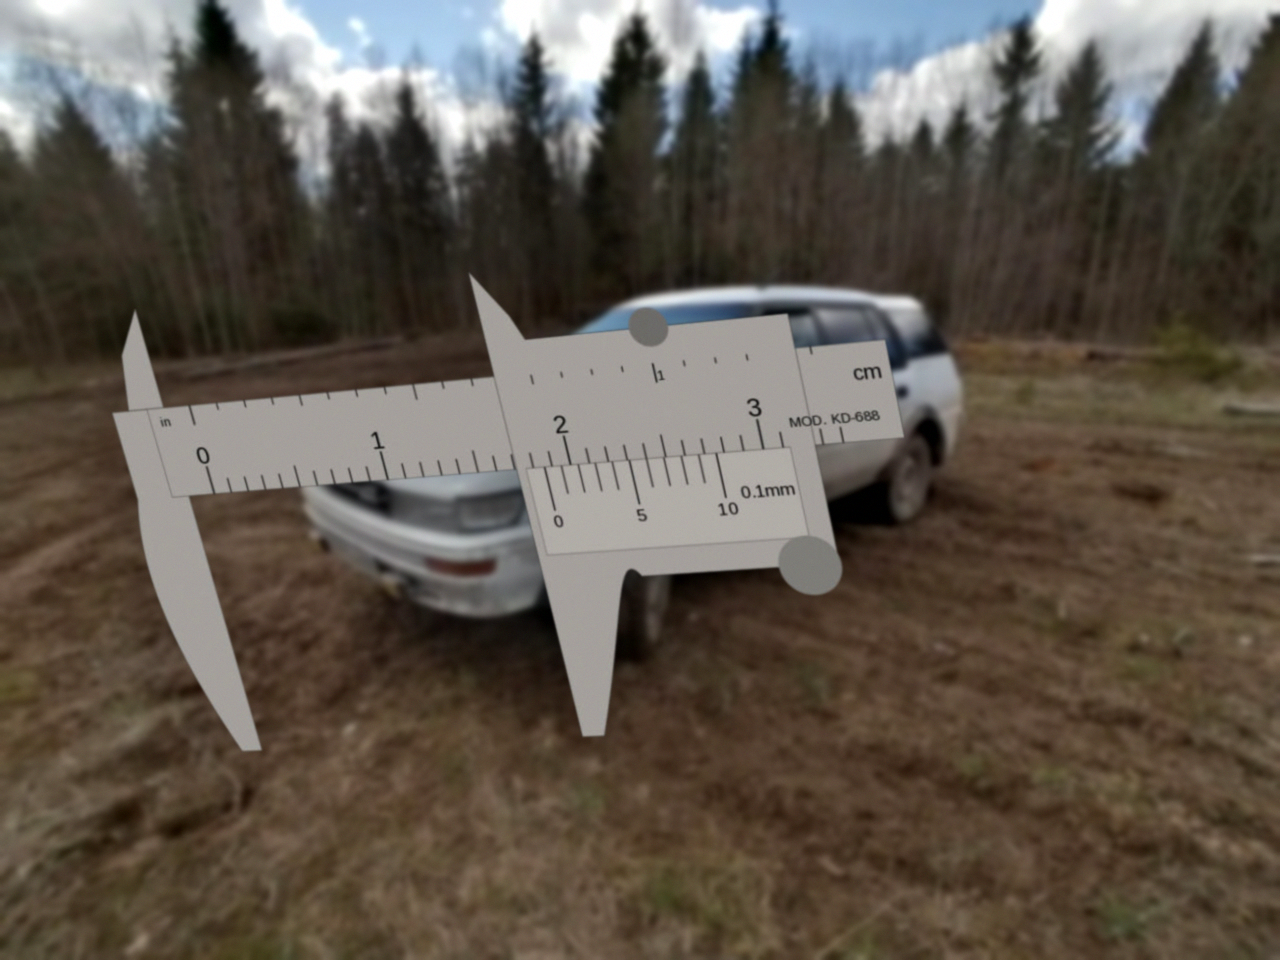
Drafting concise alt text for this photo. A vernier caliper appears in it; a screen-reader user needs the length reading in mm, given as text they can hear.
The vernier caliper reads 18.6 mm
